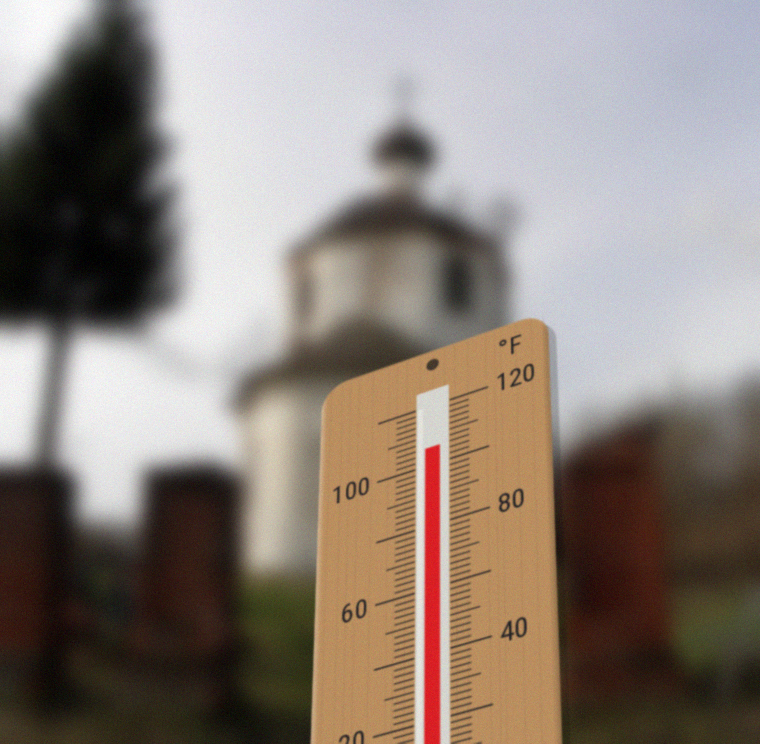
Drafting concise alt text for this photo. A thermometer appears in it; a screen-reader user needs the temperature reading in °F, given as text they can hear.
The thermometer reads 106 °F
